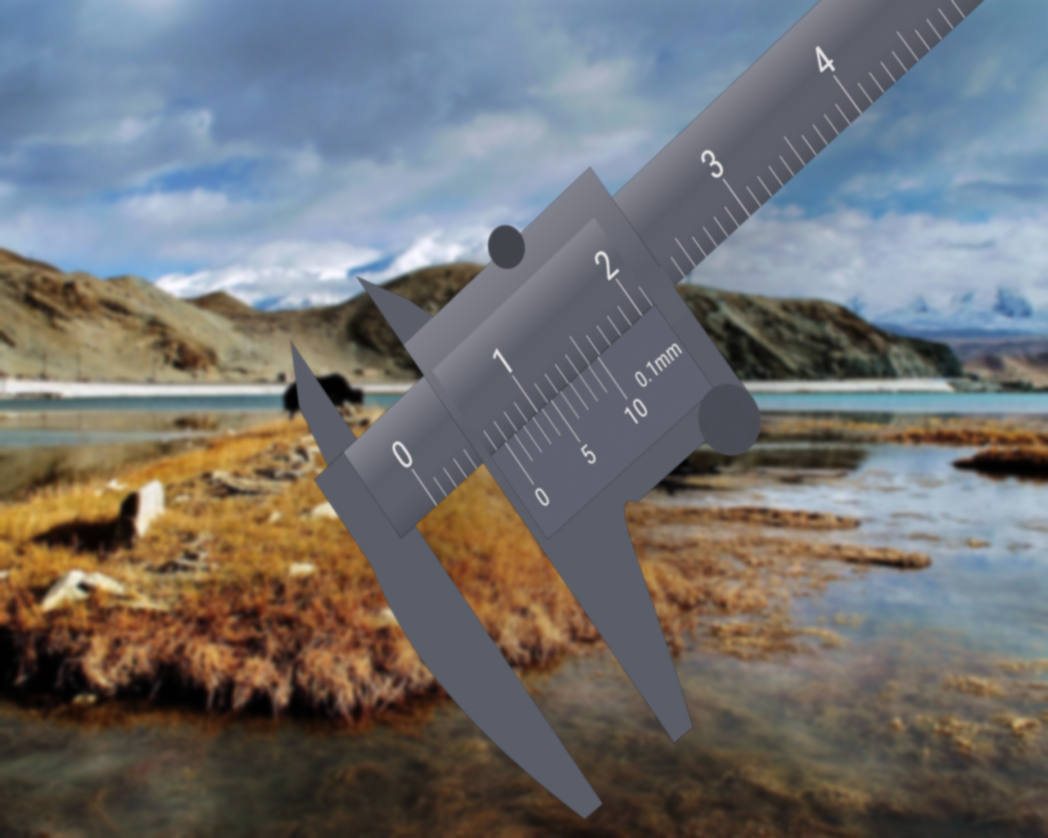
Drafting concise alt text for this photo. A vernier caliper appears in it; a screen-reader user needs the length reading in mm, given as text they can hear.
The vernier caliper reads 6.8 mm
